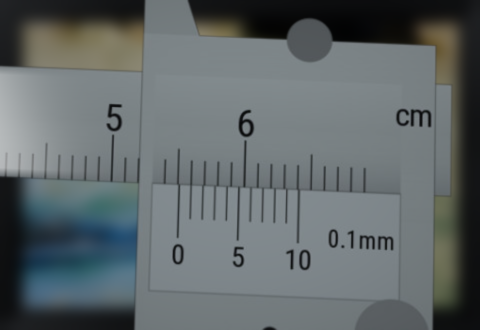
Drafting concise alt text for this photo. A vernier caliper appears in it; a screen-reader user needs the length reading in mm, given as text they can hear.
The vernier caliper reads 55.1 mm
